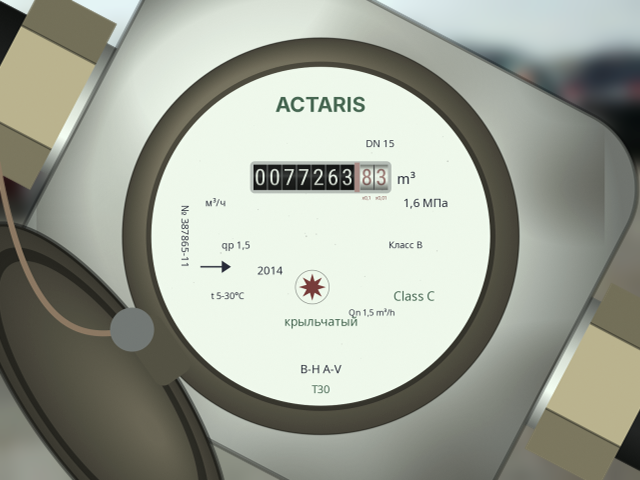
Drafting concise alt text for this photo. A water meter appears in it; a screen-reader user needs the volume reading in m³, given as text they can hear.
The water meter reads 77263.83 m³
